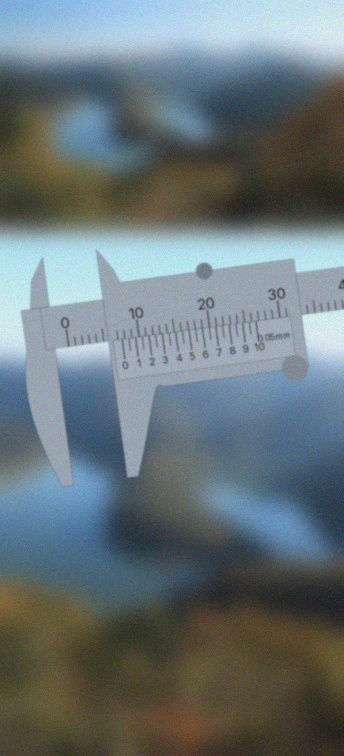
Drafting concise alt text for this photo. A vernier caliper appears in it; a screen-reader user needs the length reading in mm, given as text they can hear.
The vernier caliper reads 7.6 mm
